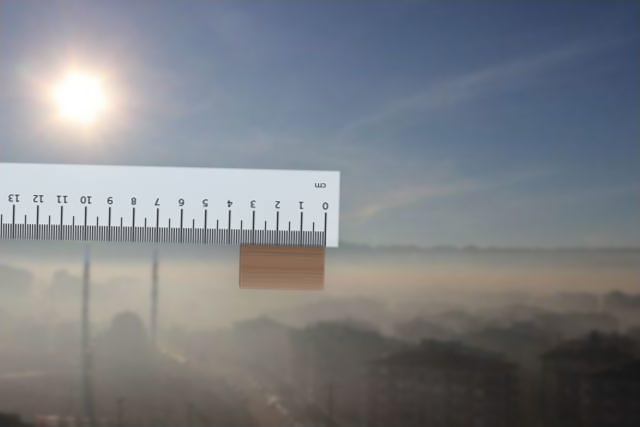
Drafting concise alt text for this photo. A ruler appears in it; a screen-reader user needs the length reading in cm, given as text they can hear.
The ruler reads 3.5 cm
